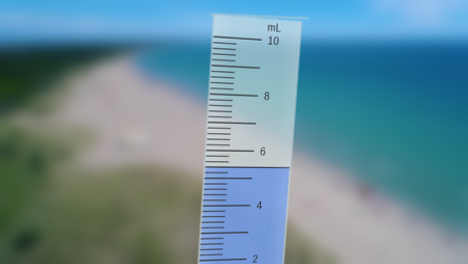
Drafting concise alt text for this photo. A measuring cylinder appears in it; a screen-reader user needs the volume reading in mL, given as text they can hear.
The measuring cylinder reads 5.4 mL
